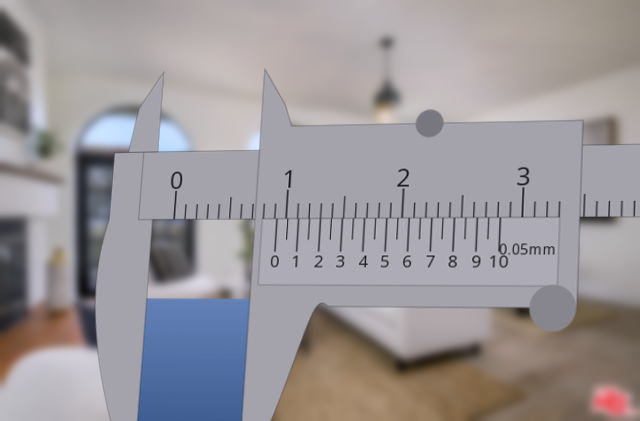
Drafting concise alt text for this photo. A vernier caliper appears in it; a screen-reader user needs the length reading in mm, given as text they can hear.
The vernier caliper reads 9.2 mm
